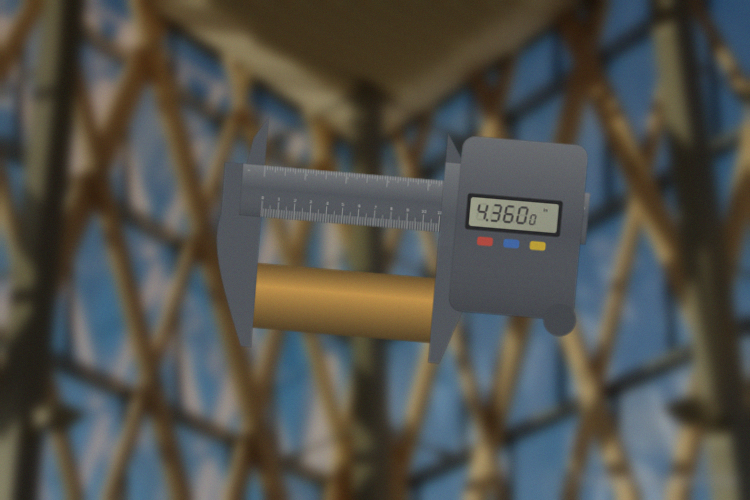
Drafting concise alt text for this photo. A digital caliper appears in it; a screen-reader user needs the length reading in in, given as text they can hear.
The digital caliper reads 4.3600 in
